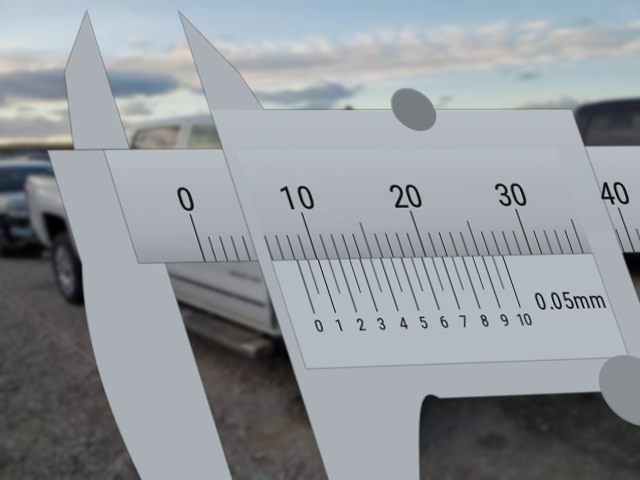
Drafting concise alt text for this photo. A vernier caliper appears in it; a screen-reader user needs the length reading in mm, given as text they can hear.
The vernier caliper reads 8.2 mm
